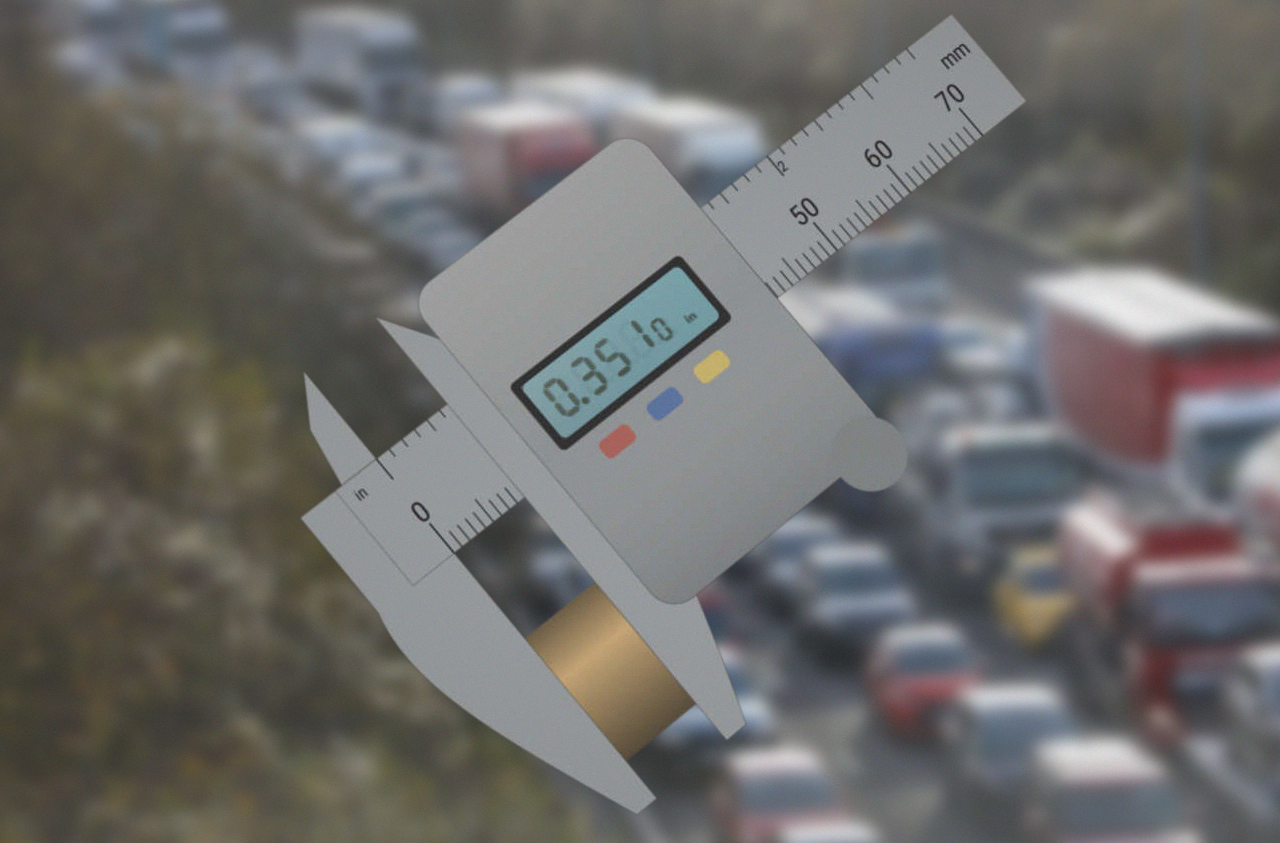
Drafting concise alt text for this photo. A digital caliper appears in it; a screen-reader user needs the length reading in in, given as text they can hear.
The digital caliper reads 0.3510 in
